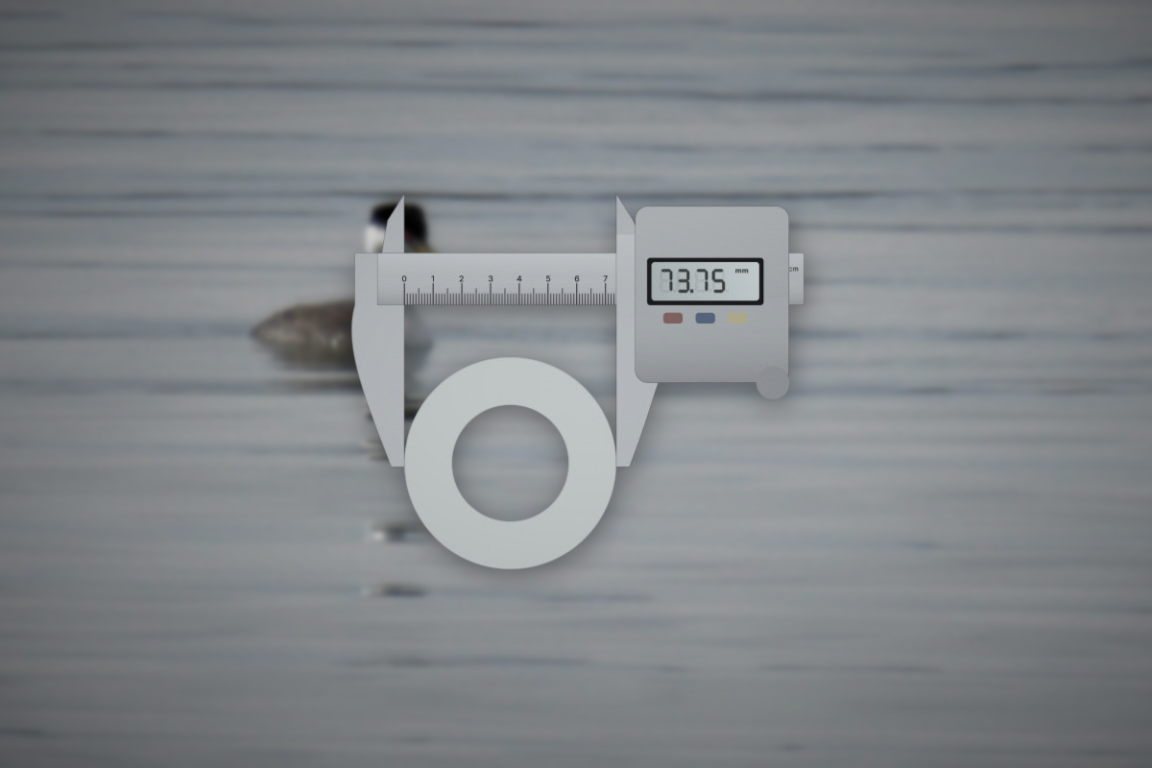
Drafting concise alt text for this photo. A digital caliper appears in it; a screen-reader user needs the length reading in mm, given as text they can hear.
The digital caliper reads 73.75 mm
